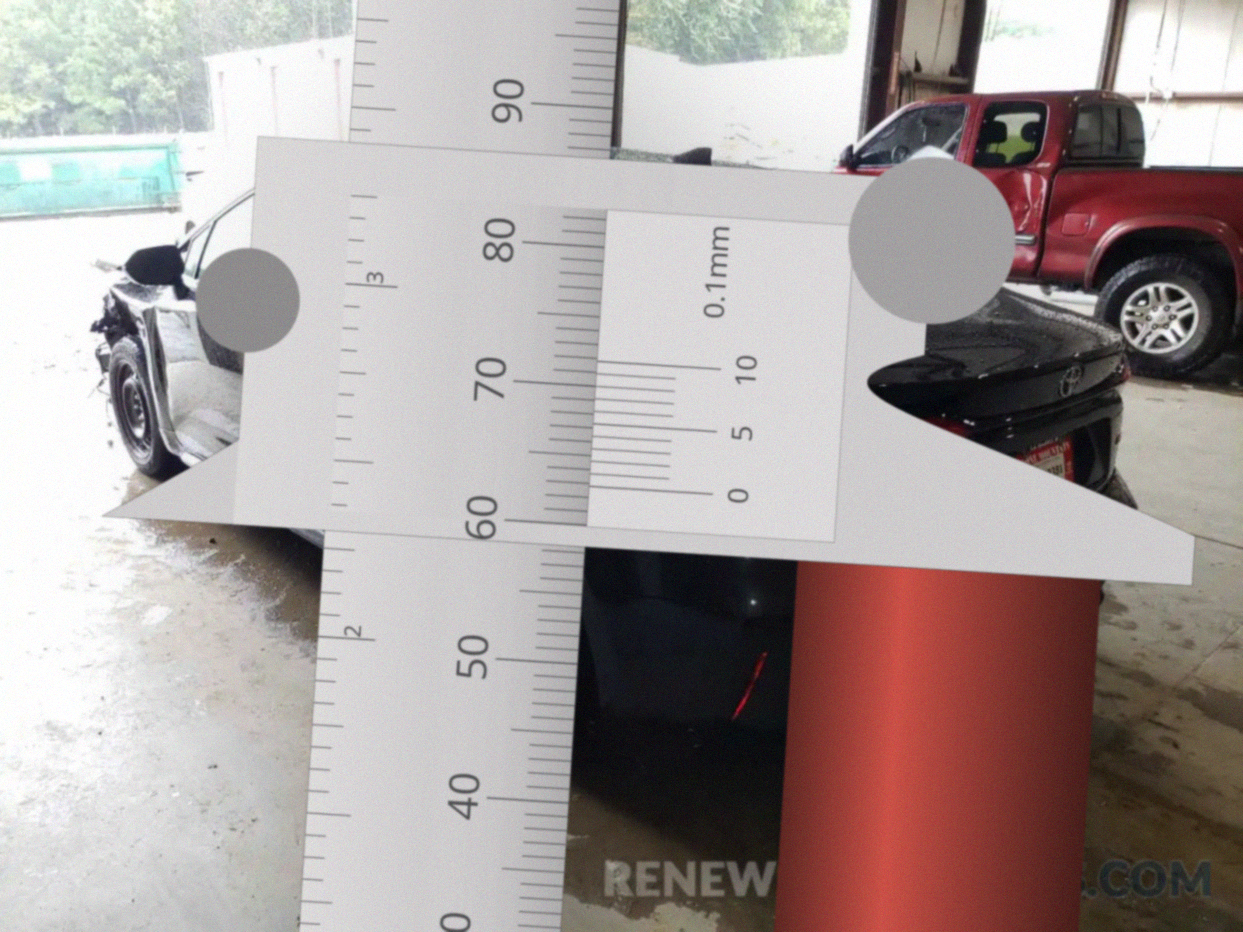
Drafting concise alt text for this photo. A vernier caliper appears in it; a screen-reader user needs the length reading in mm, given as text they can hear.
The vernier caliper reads 62.8 mm
